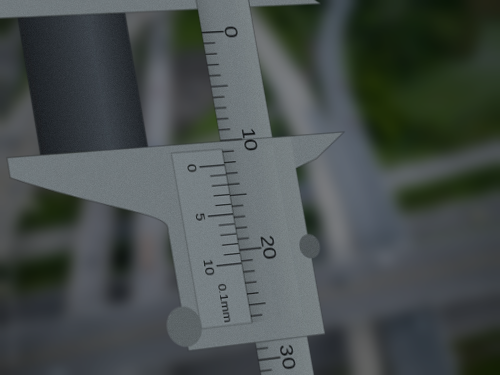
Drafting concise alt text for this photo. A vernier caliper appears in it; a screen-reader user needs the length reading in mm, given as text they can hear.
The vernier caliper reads 12.2 mm
